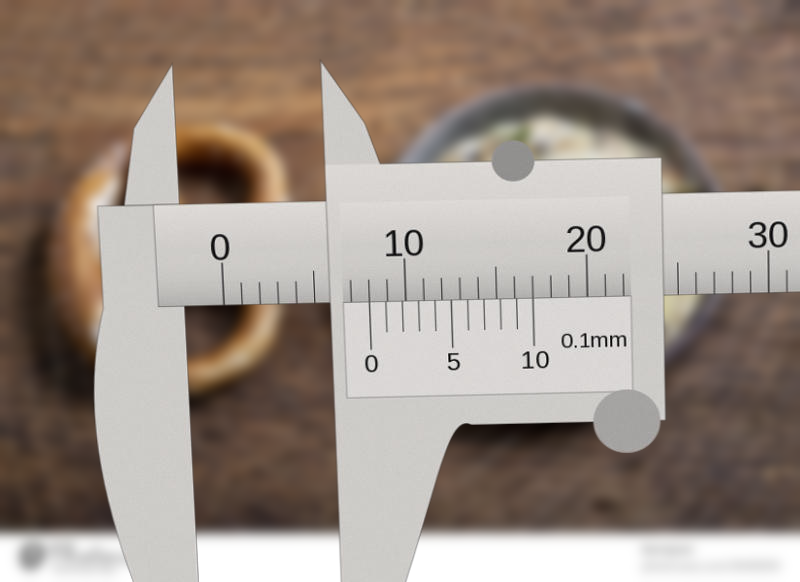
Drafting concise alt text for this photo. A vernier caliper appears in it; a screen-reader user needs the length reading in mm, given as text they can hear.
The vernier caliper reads 8.0 mm
